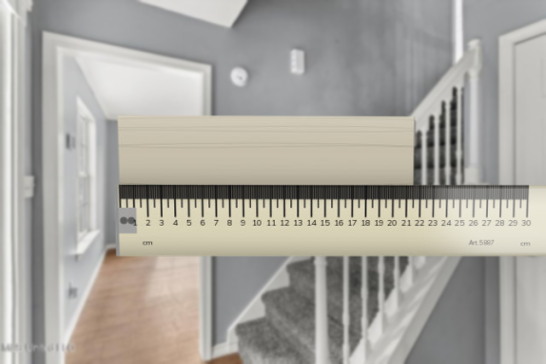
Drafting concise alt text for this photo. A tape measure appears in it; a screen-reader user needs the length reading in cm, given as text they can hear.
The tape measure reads 21.5 cm
